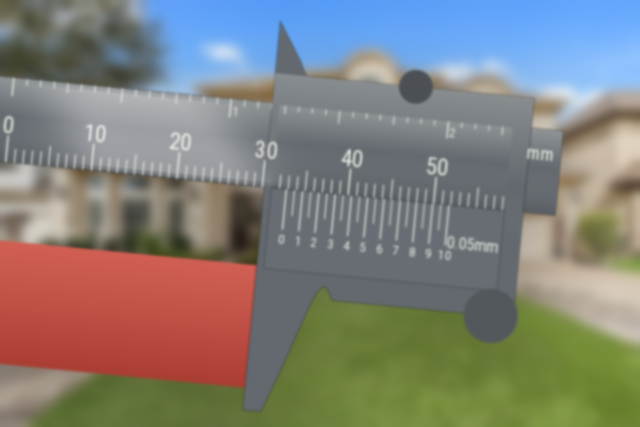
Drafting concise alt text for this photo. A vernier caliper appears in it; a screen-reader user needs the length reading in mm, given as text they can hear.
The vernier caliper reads 32.8 mm
